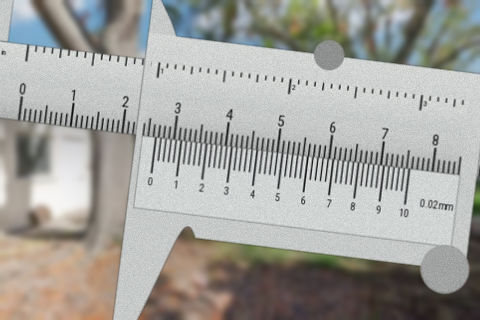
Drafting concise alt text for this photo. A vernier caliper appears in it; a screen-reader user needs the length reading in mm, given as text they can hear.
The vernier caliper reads 26.5 mm
